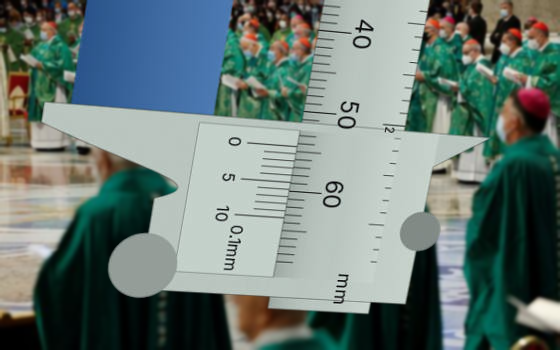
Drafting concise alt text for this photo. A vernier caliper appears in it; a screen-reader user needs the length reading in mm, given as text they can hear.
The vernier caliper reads 54.4 mm
